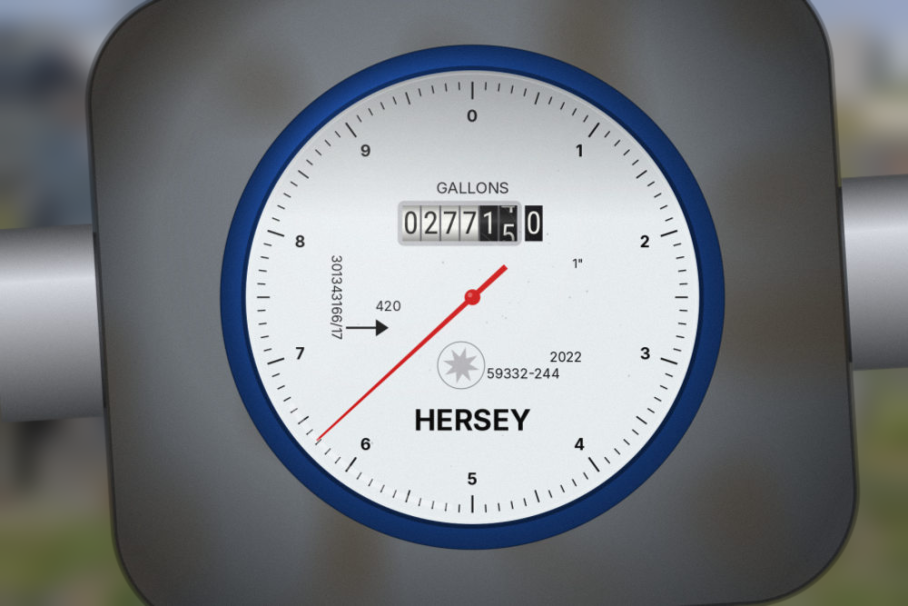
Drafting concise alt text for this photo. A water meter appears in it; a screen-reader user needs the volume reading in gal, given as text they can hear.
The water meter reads 277146.3 gal
